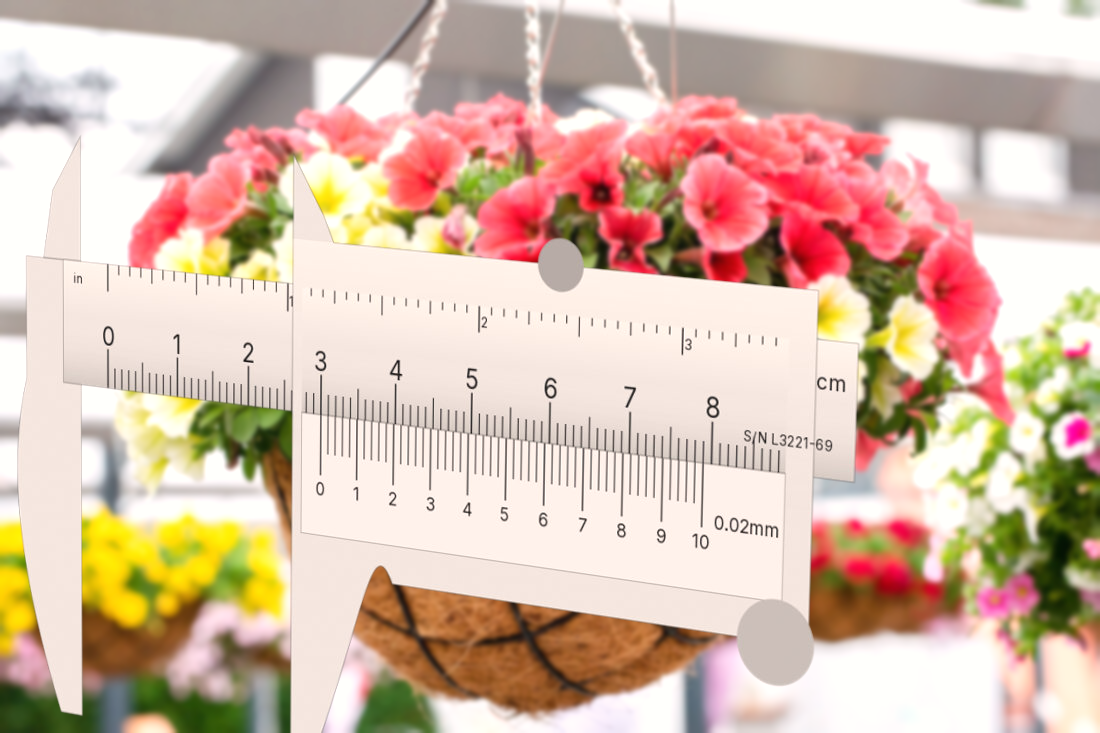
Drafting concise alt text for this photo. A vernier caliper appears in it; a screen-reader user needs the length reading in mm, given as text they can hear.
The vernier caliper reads 30.0 mm
